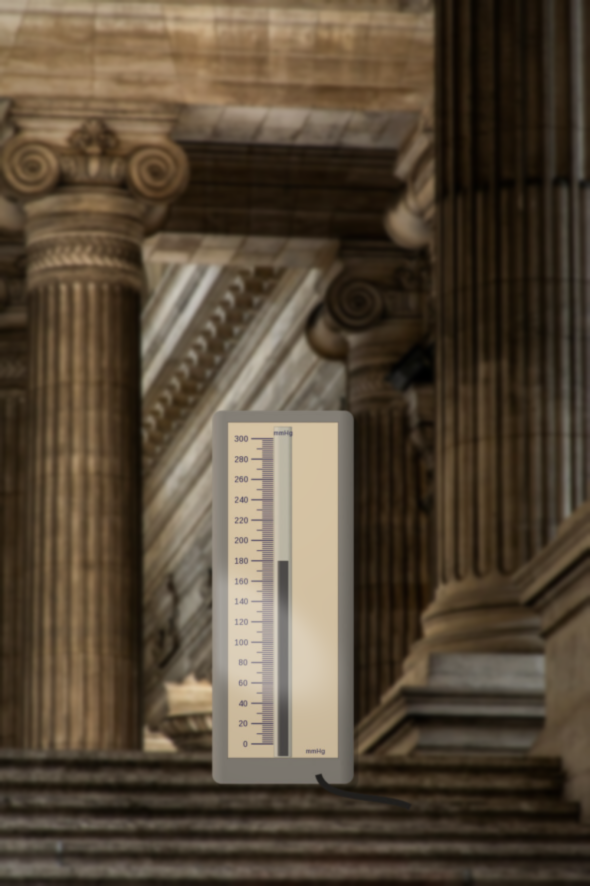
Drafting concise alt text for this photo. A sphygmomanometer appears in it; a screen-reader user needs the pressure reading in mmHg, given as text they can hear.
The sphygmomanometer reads 180 mmHg
